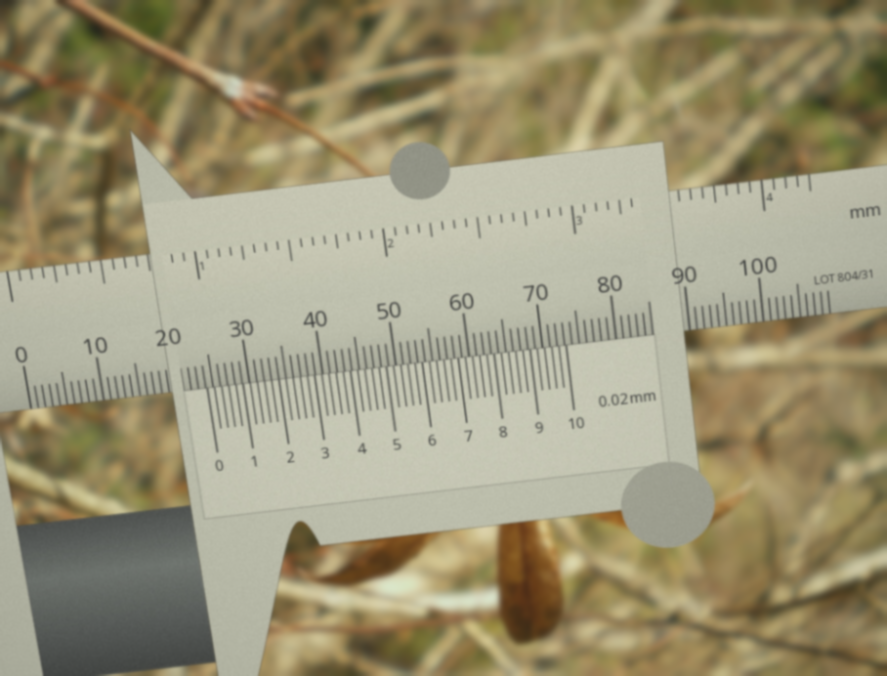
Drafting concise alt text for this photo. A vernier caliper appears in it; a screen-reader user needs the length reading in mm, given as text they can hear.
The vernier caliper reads 24.2 mm
